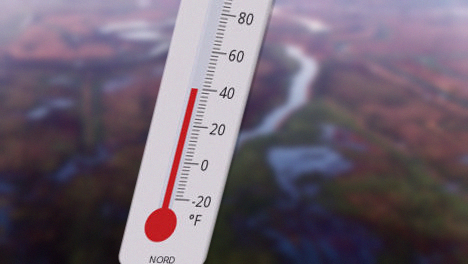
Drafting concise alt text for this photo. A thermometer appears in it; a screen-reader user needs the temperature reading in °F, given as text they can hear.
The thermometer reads 40 °F
